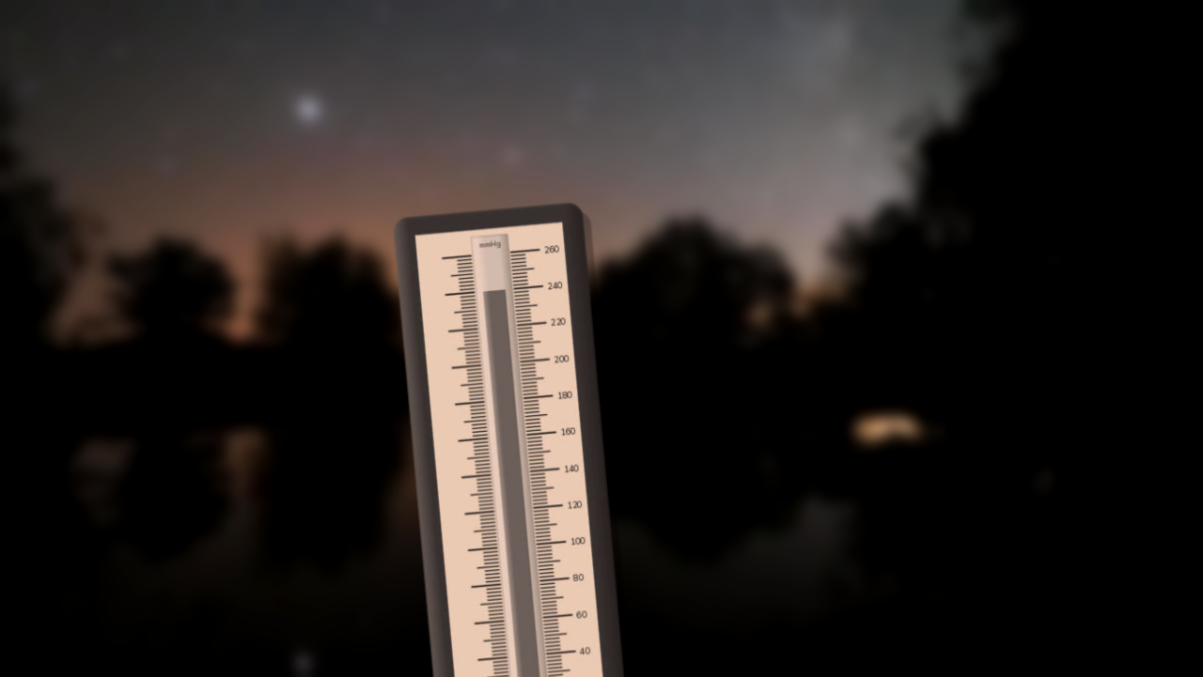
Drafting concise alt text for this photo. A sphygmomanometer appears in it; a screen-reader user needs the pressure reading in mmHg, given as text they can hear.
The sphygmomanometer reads 240 mmHg
